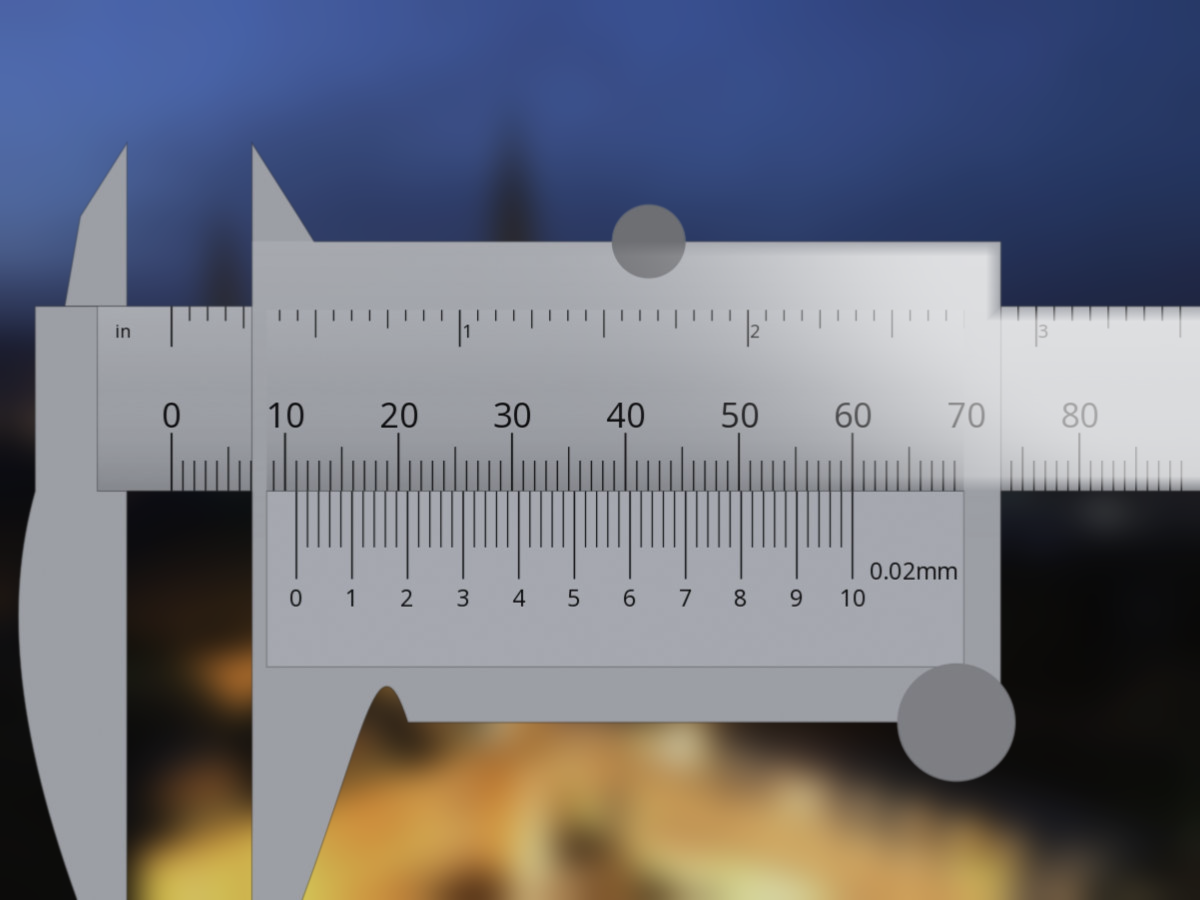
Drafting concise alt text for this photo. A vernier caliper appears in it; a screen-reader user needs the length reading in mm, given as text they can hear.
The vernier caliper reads 11.0 mm
